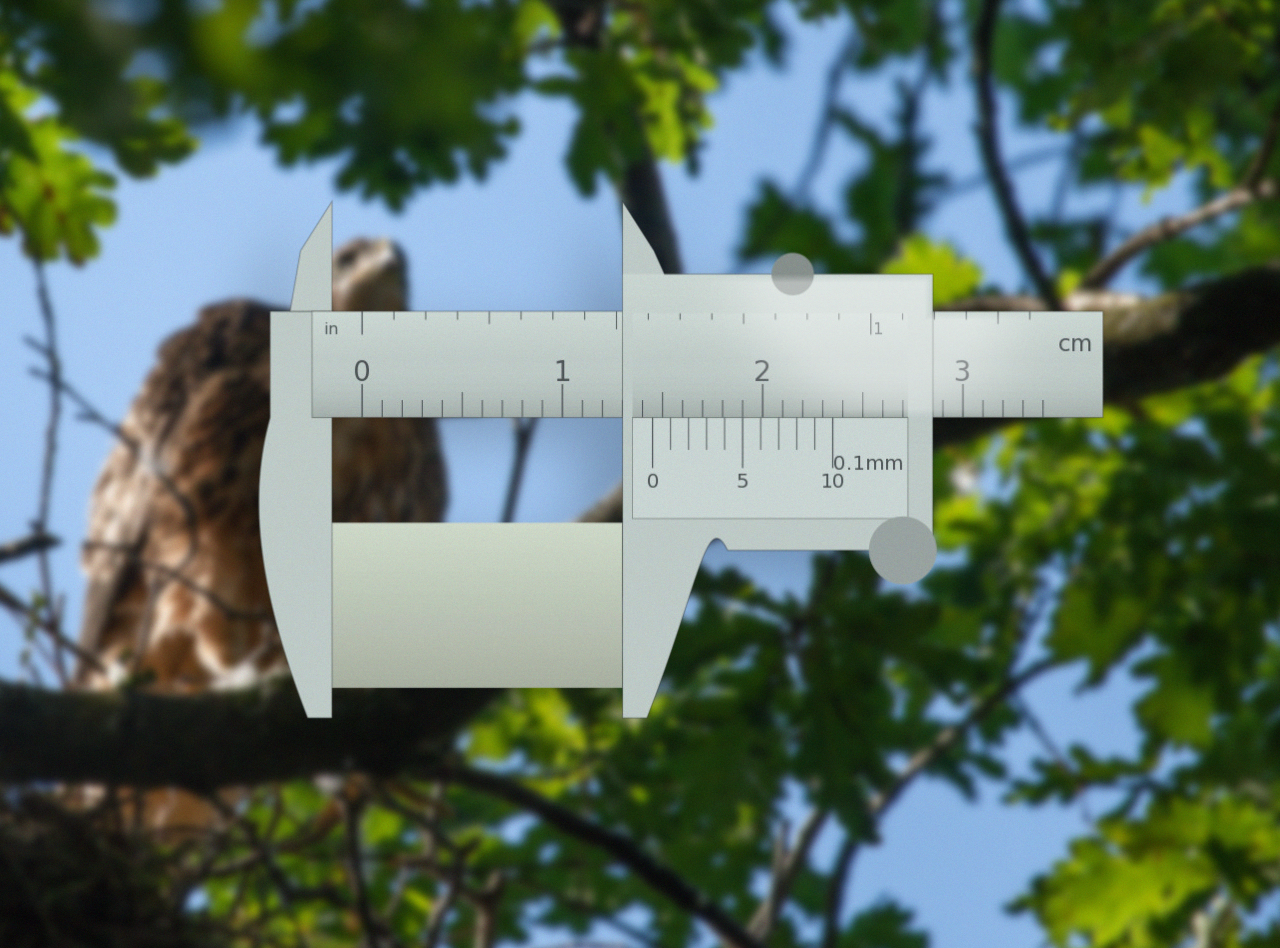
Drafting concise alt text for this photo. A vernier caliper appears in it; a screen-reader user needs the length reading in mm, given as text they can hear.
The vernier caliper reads 14.5 mm
